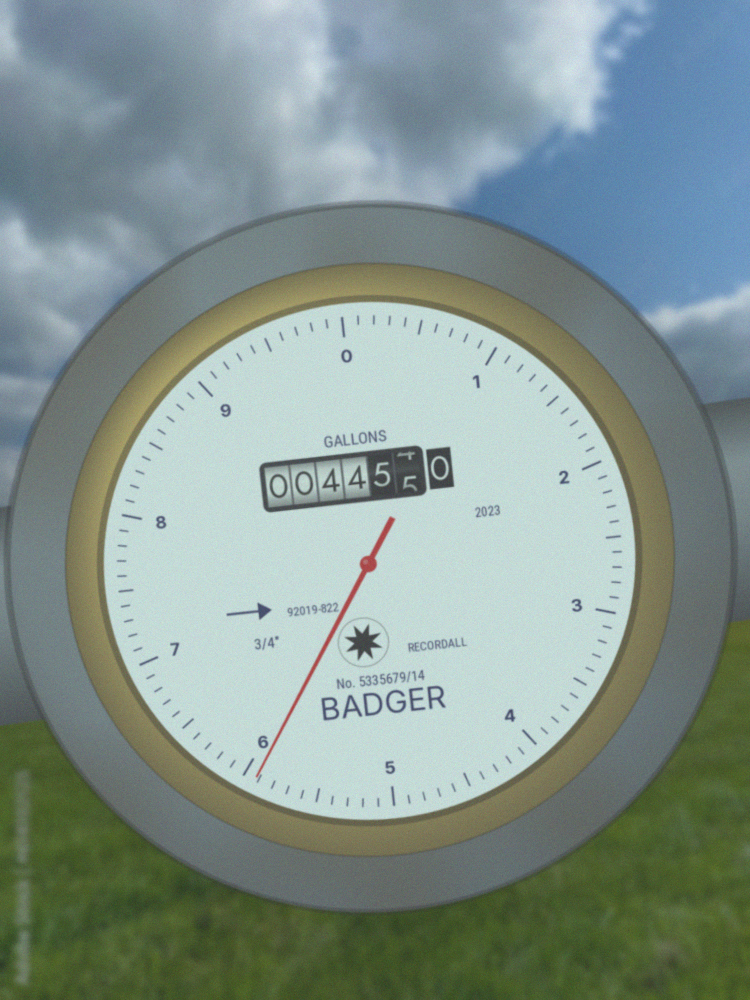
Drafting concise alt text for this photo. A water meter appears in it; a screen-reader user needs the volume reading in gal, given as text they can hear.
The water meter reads 44545.9 gal
